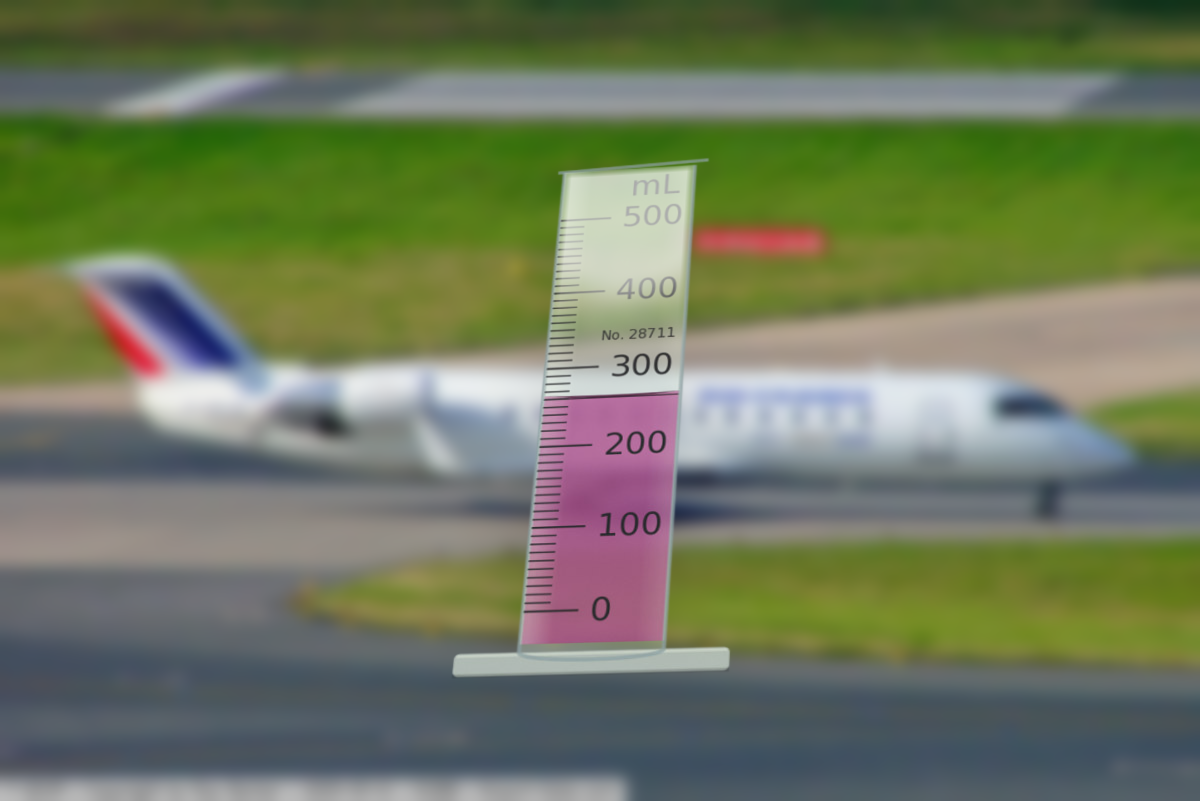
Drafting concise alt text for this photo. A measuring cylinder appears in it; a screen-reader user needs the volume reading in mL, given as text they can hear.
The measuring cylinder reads 260 mL
